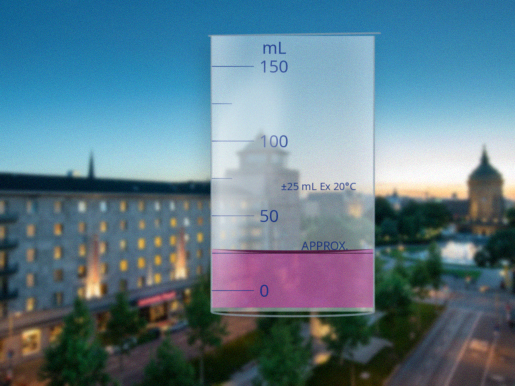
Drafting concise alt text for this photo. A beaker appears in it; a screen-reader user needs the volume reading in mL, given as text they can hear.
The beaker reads 25 mL
